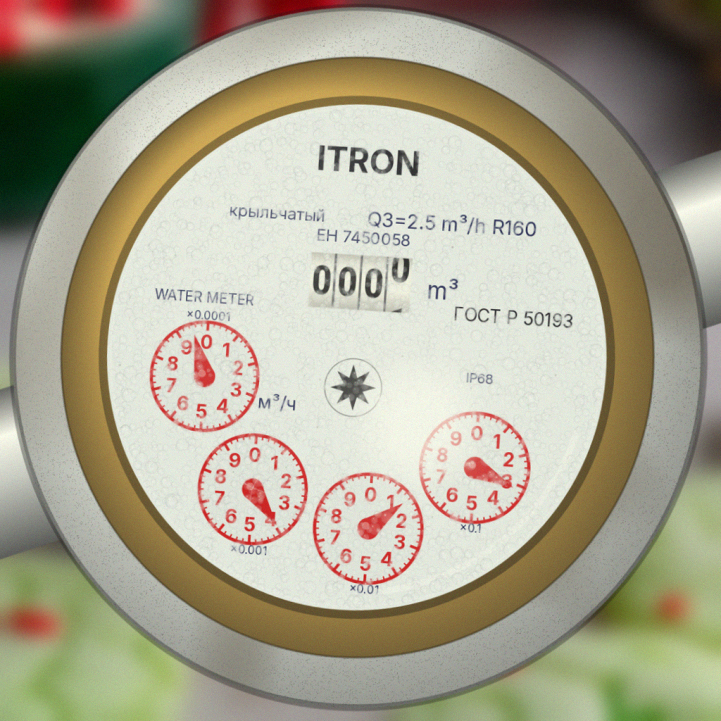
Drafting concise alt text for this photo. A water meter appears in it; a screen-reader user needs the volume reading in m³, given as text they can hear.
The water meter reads 0.3139 m³
